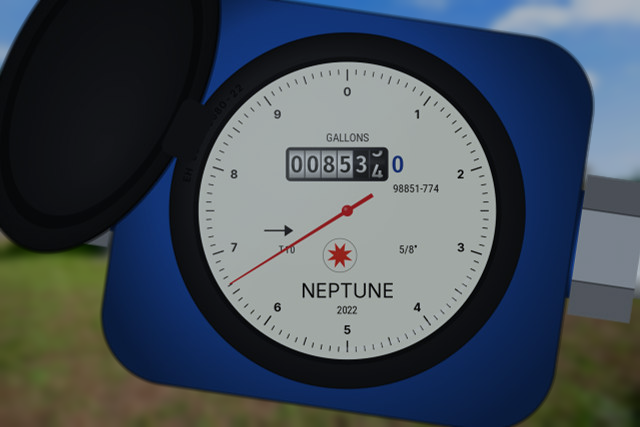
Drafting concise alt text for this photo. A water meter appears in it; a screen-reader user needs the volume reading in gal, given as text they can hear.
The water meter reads 85336.6 gal
